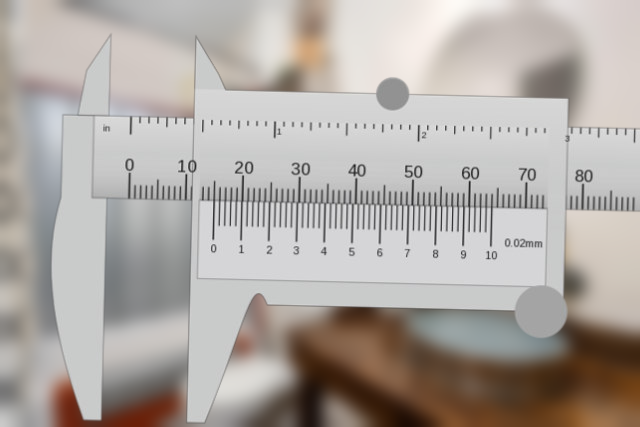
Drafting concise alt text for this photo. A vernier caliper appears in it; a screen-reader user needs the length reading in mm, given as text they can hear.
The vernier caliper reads 15.0 mm
